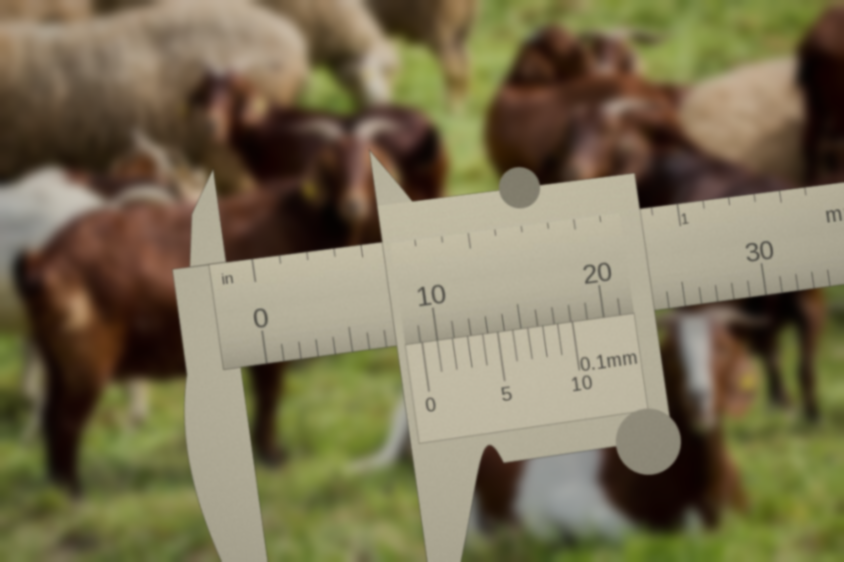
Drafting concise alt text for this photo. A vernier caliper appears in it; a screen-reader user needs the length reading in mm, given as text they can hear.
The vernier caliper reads 9.1 mm
